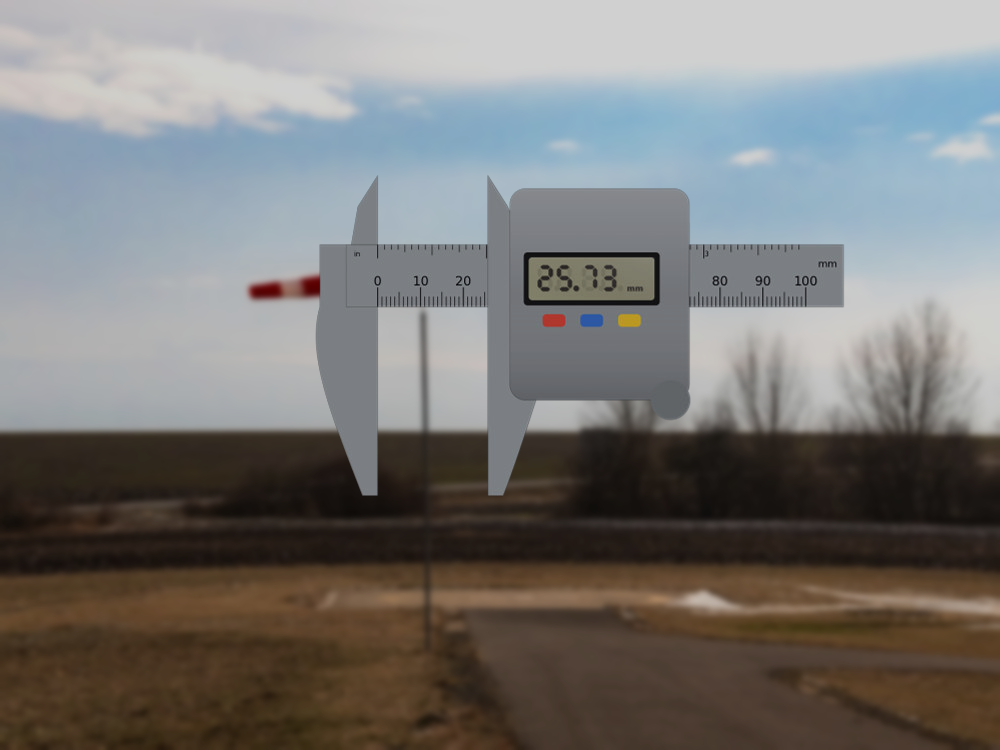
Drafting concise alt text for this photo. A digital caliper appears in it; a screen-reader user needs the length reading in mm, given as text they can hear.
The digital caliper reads 25.73 mm
